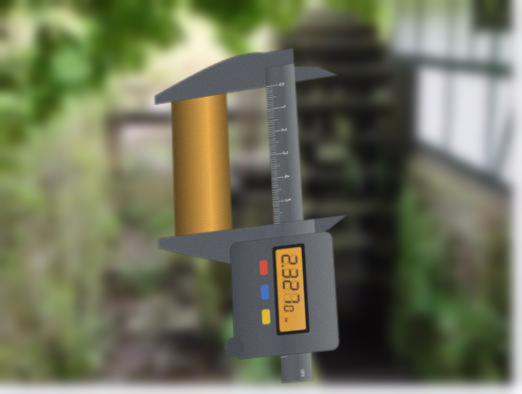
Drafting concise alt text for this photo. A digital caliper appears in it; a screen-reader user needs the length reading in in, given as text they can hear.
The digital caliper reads 2.3270 in
